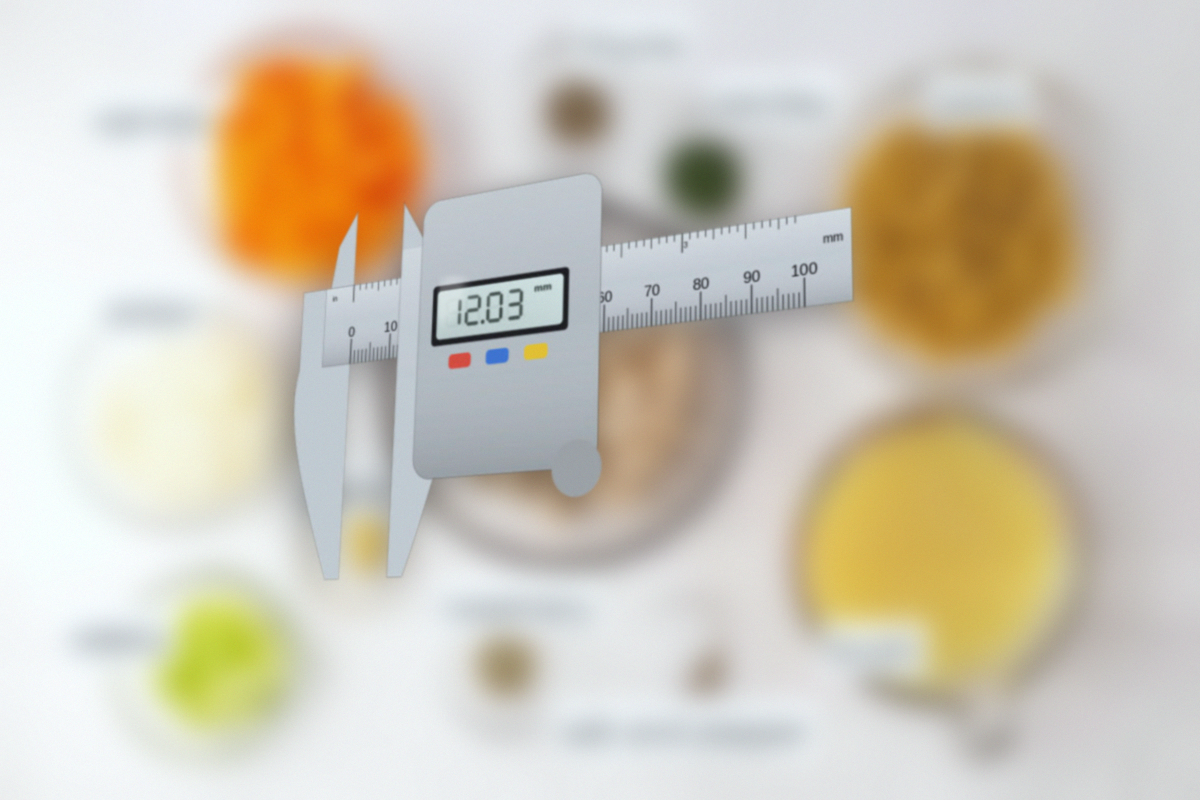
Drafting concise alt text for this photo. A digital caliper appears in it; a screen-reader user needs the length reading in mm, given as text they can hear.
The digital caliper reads 12.03 mm
